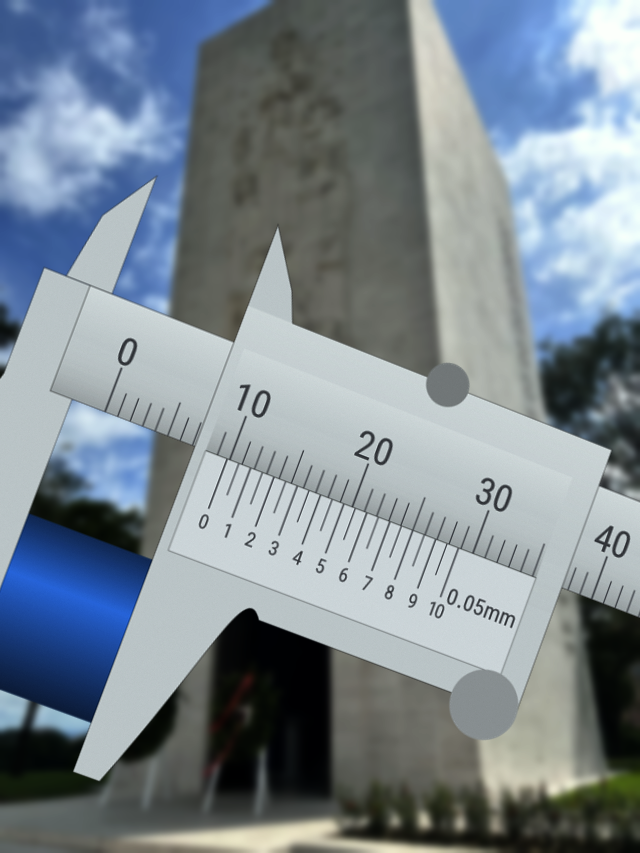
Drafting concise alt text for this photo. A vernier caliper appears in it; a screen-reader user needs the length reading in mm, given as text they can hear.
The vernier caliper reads 9.8 mm
